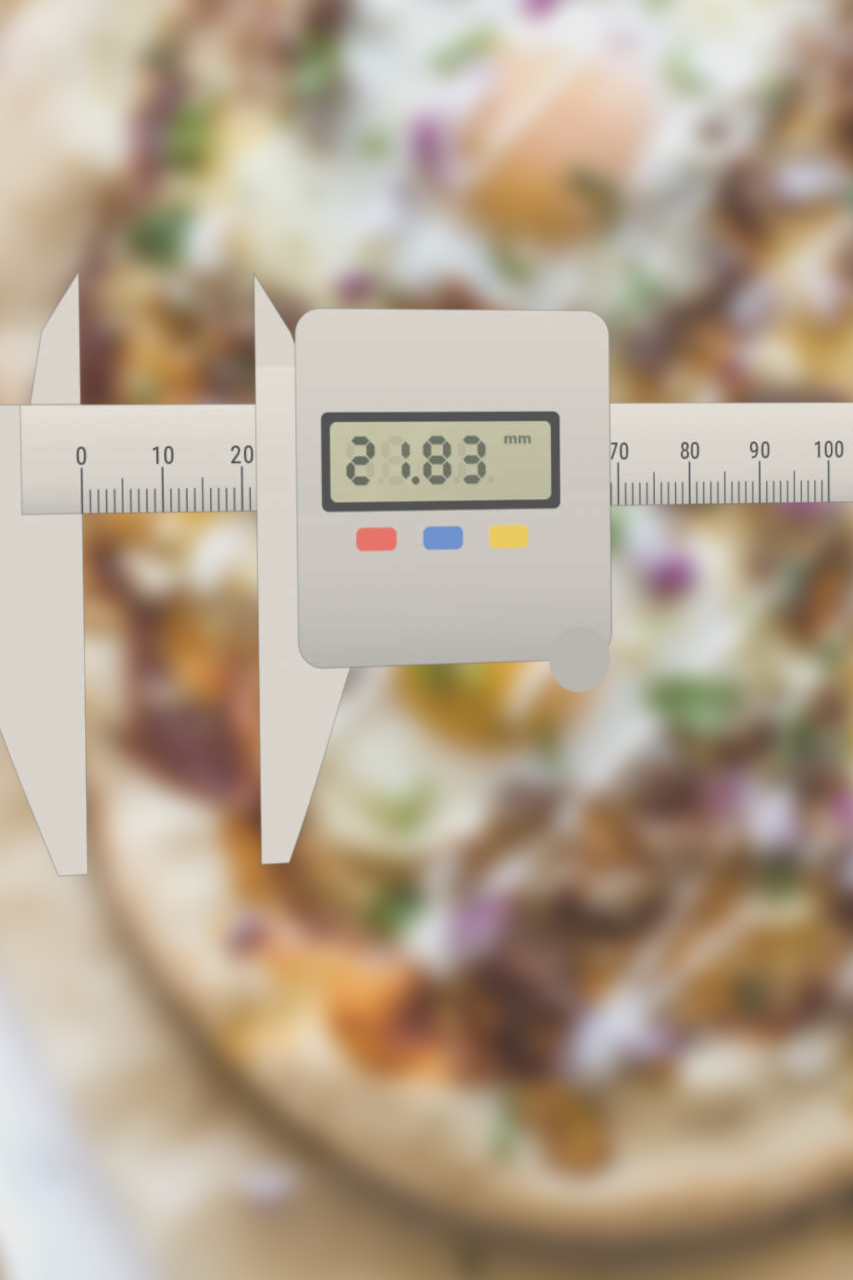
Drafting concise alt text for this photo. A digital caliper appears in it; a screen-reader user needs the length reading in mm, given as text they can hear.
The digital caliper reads 21.83 mm
